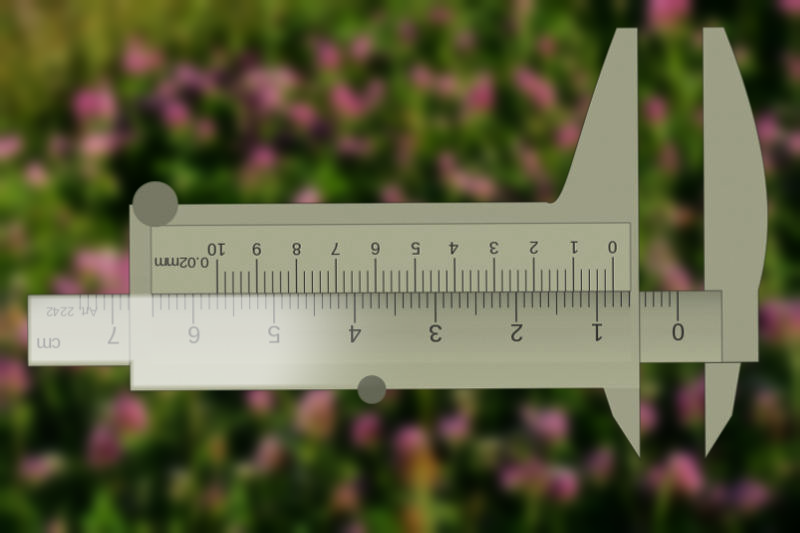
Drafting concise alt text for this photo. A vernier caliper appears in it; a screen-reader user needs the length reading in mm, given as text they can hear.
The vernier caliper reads 8.0 mm
